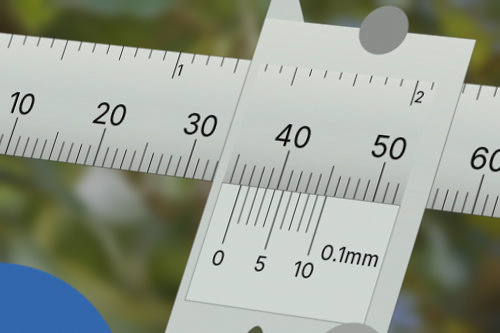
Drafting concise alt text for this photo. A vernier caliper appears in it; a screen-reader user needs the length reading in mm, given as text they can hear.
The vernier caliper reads 36.2 mm
